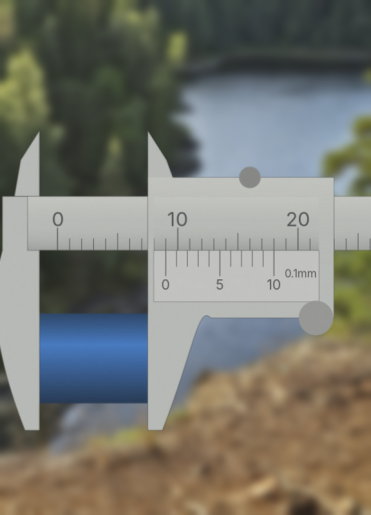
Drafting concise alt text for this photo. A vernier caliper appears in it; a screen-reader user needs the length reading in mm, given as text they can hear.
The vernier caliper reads 9.0 mm
